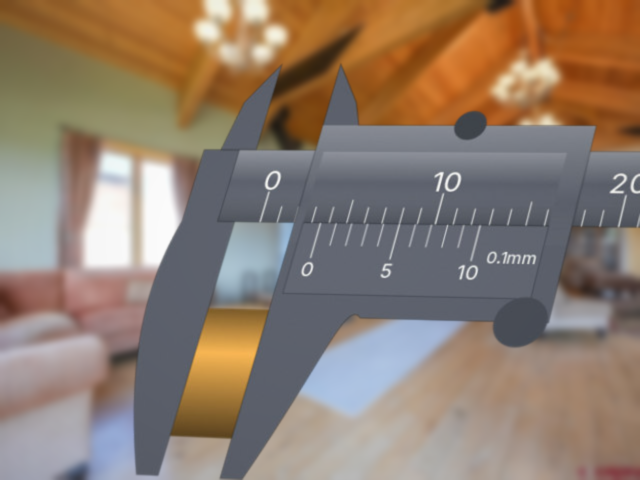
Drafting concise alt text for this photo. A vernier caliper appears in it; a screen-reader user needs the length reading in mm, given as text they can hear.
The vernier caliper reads 3.5 mm
